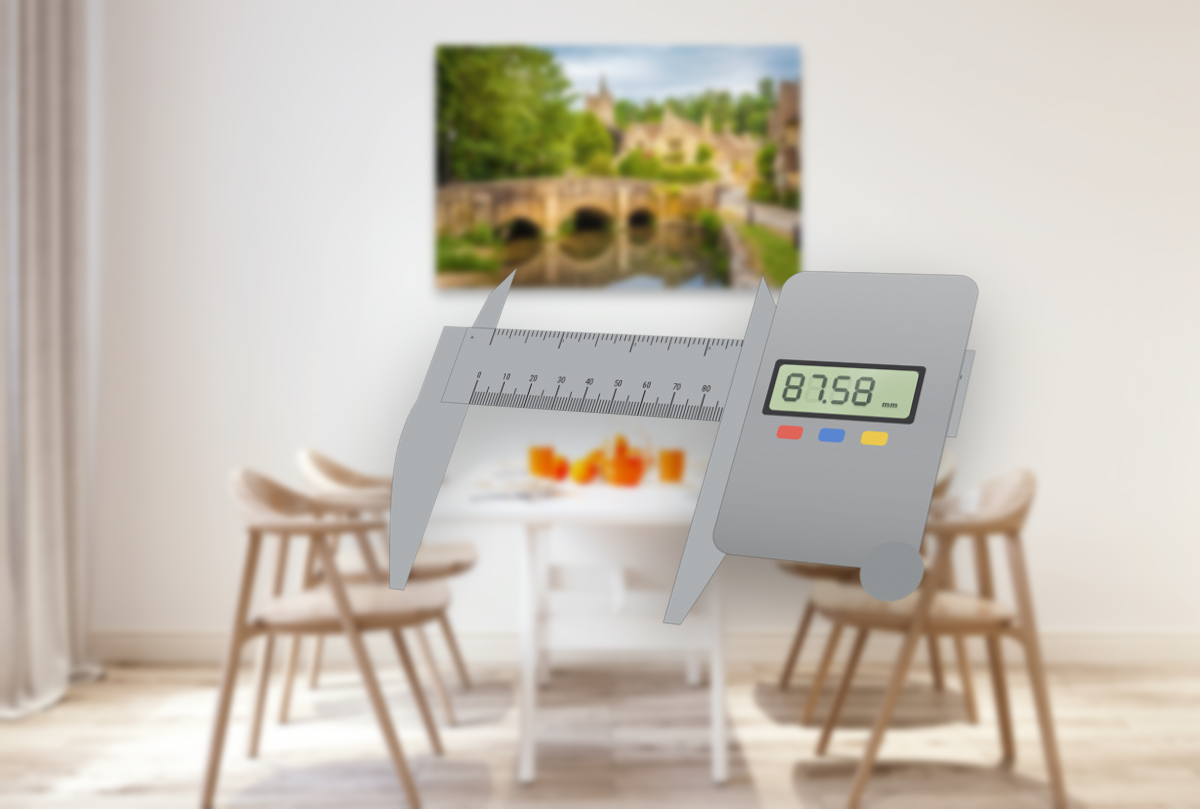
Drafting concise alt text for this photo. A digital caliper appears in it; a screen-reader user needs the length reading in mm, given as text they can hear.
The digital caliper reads 87.58 mm
